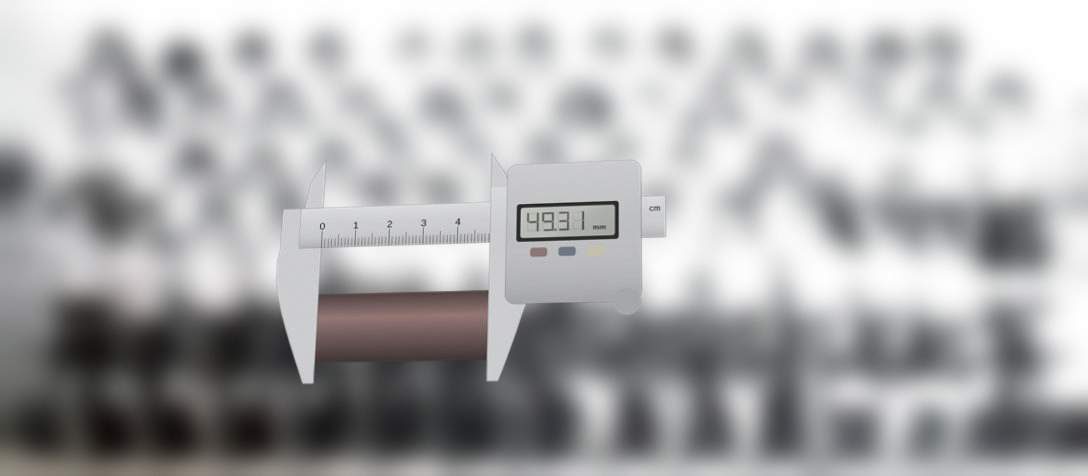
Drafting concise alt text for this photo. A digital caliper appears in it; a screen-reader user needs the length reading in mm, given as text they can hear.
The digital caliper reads 49.31 mm
